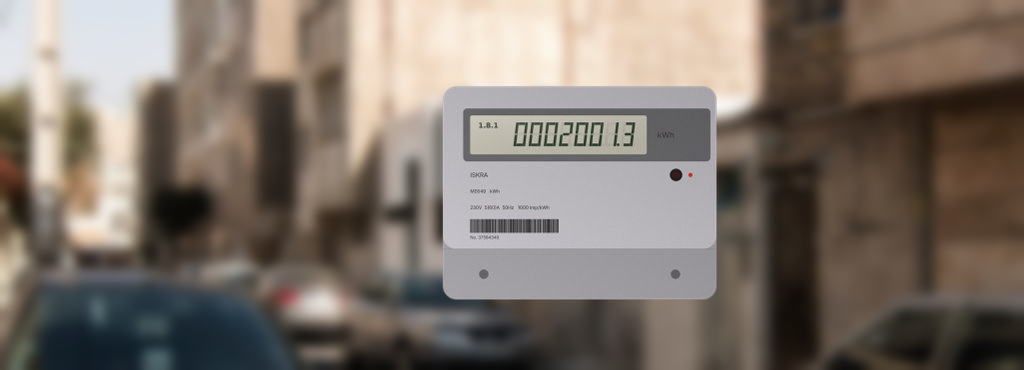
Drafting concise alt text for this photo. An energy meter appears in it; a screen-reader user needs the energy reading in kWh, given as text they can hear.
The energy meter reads 2001.3 kWh
